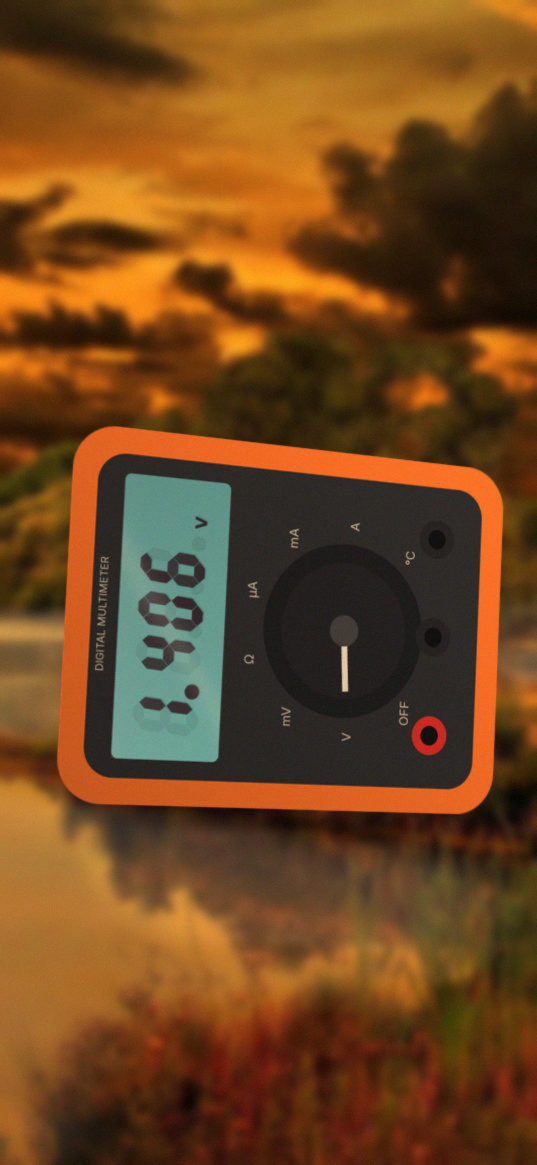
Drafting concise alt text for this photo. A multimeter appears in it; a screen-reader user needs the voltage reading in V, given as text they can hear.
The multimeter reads 1.406 V
